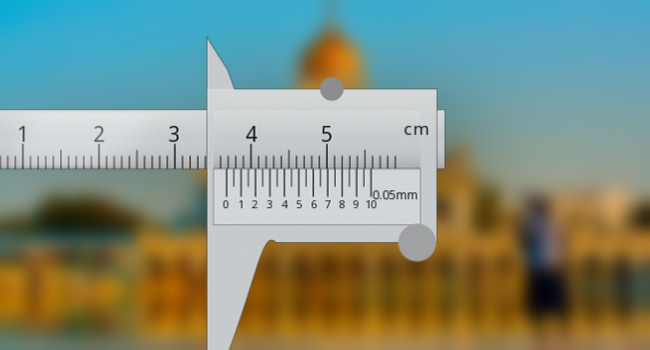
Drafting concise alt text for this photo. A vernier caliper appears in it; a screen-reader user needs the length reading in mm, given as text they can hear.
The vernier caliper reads 36.8 mm
